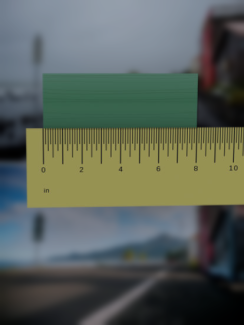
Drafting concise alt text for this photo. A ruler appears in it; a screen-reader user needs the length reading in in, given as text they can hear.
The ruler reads 8 in
